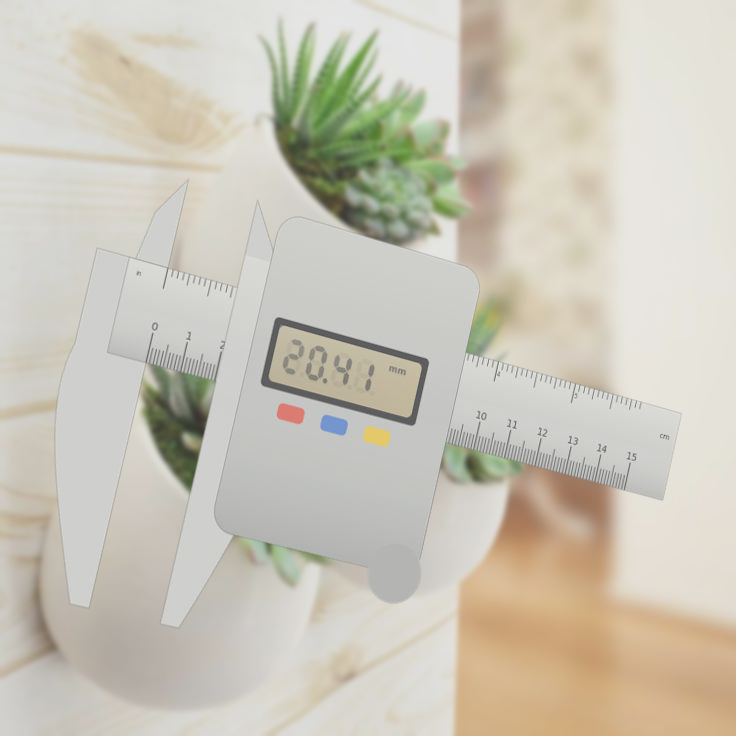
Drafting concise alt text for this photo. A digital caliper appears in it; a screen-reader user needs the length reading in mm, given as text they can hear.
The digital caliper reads 20.41 mm
